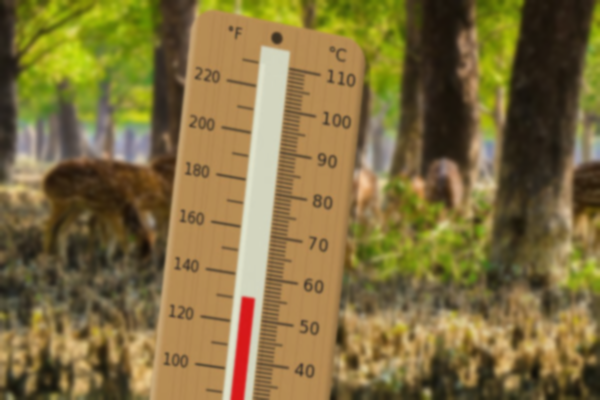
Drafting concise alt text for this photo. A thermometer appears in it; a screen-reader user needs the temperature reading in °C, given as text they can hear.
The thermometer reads 55 °C
